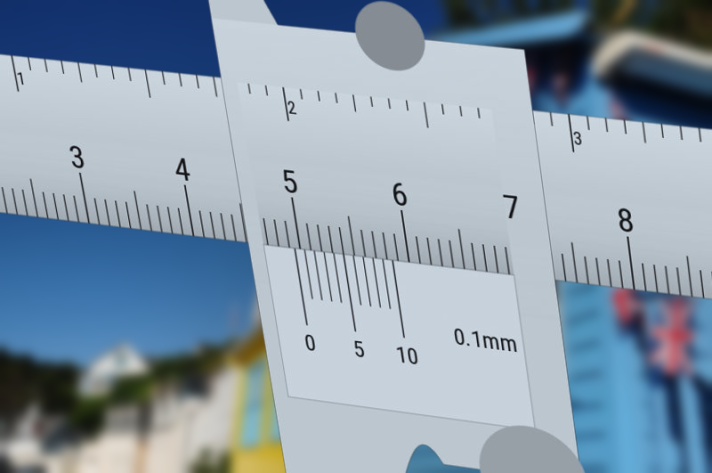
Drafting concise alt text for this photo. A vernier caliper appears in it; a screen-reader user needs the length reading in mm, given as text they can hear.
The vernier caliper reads 49.5 mm
